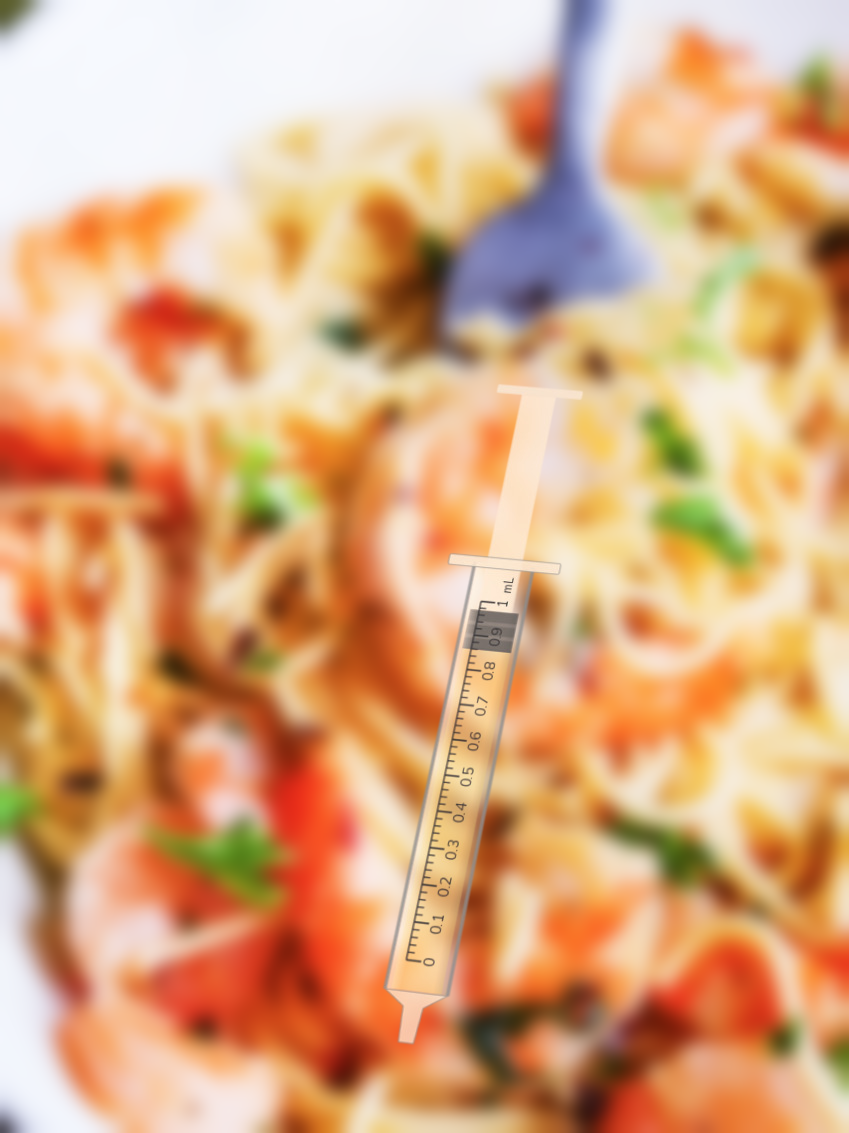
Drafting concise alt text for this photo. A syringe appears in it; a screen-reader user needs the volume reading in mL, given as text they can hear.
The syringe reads 0.86 mL
